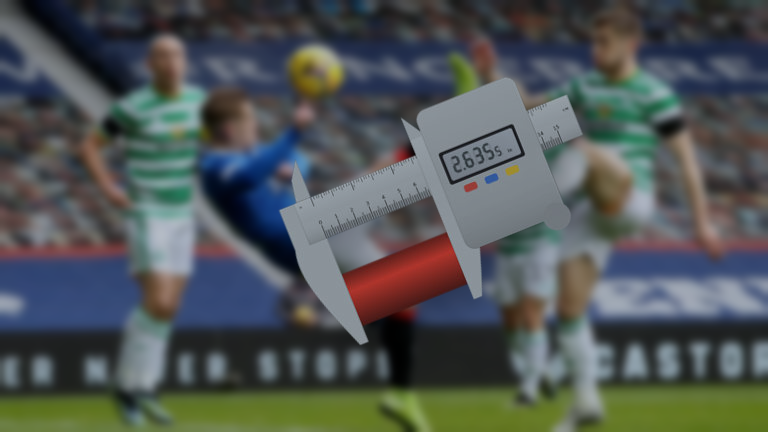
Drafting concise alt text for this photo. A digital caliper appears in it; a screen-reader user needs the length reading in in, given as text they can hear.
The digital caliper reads 2.6355 in
